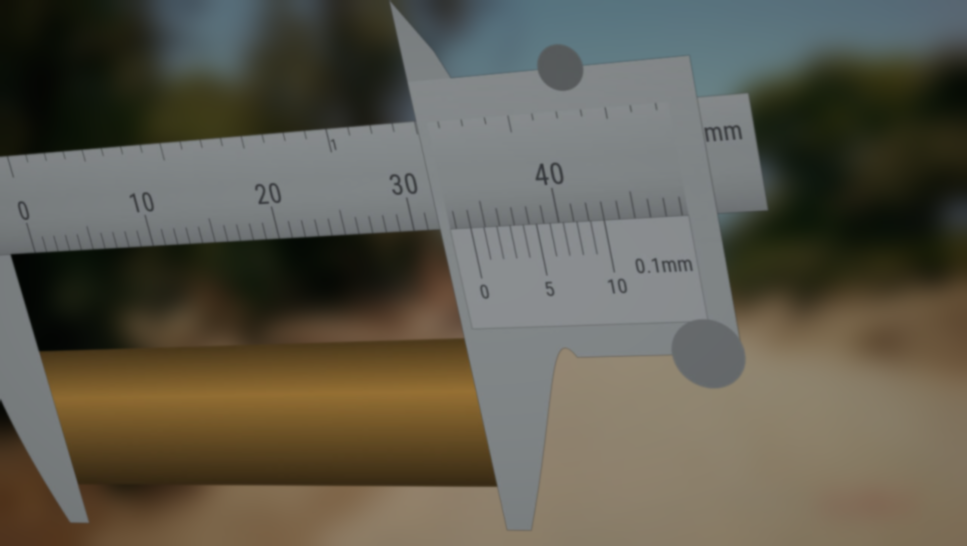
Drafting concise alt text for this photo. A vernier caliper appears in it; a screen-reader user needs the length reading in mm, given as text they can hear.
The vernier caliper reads 34.0 mm
